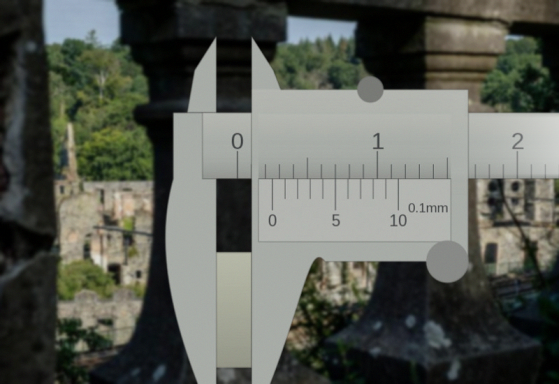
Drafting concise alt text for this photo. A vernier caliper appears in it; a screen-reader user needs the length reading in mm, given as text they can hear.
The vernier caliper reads 2.5 mm
